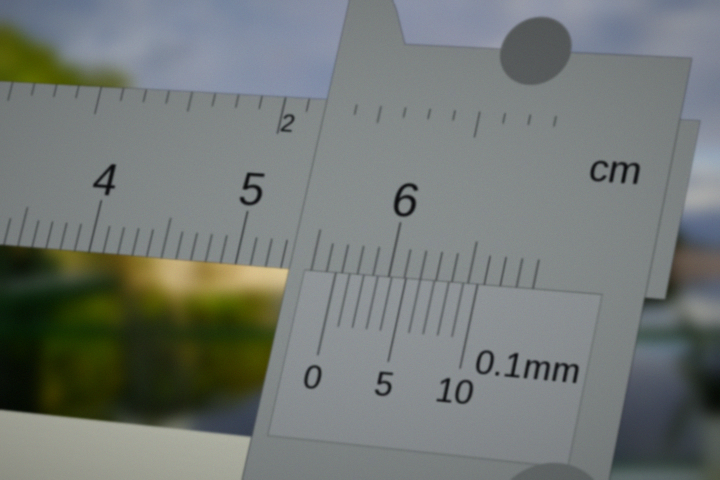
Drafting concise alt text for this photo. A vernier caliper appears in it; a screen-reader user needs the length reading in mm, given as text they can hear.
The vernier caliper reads 56.6 mm
